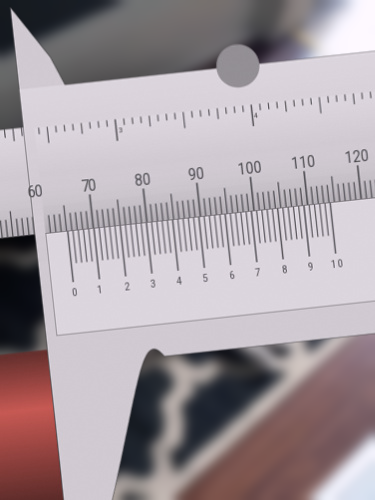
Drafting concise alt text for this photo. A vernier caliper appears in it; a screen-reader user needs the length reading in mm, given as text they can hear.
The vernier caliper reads 65.2 mm
